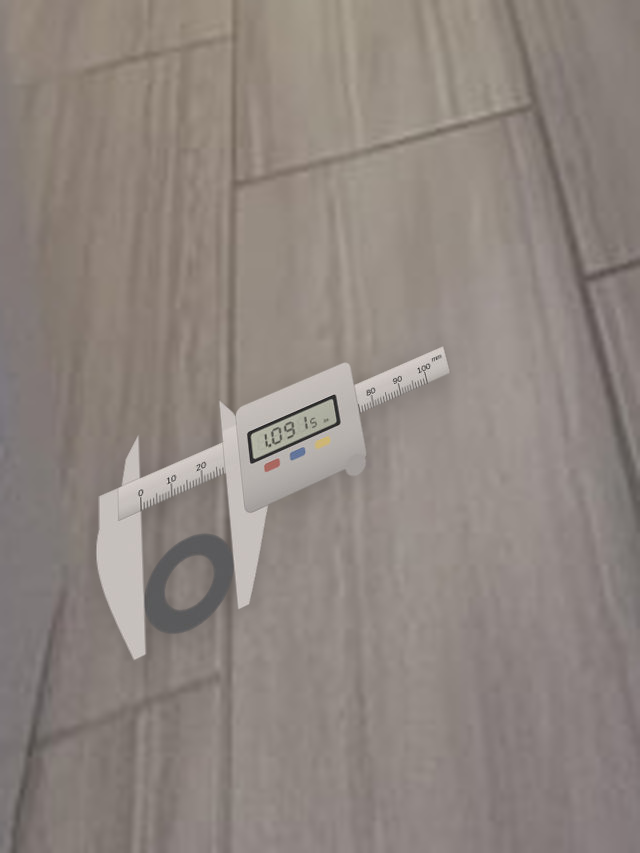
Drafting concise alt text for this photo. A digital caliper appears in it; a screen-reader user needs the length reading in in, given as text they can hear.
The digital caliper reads 1.0915 in
